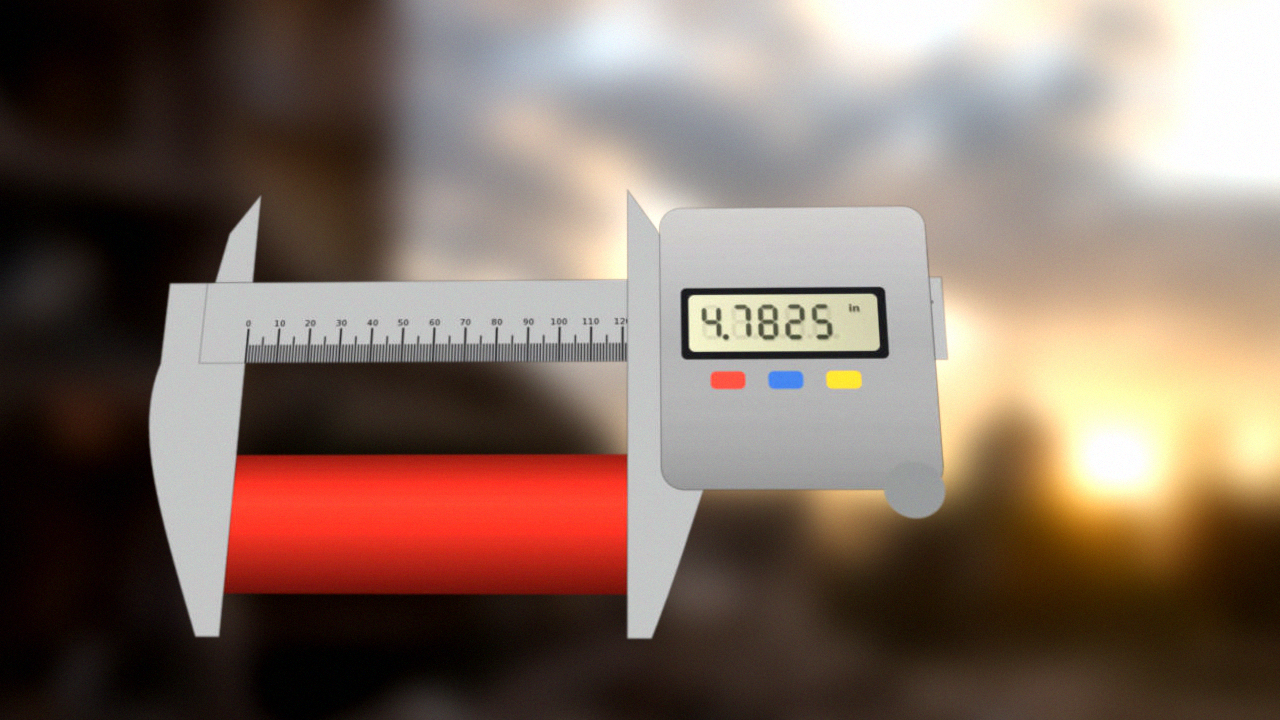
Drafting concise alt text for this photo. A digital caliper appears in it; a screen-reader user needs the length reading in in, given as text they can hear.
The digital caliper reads 4.7825 in
